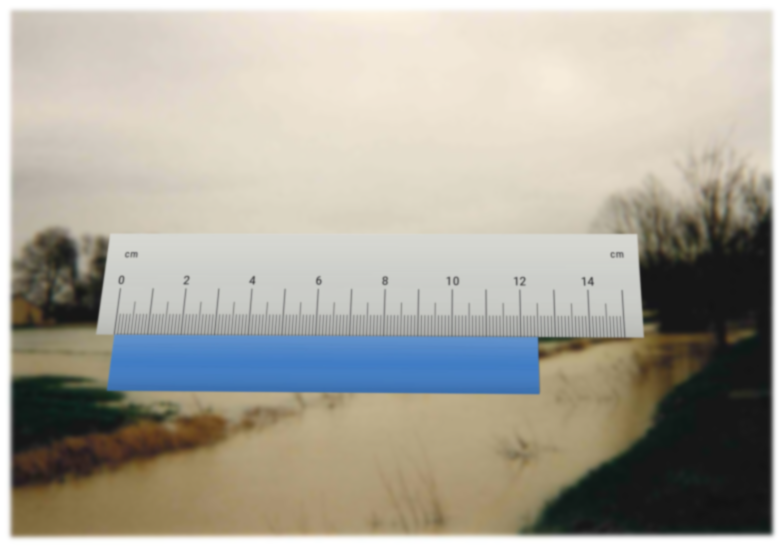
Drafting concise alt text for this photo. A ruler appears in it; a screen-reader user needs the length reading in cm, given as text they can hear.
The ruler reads 12.5 cm
